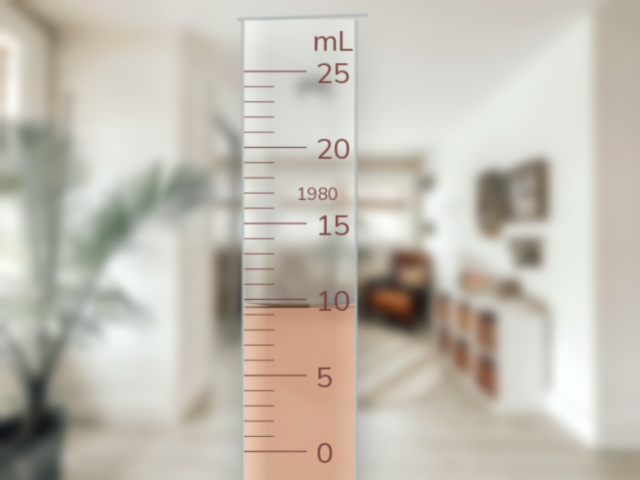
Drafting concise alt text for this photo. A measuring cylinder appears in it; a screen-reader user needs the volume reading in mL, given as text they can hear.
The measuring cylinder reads 9.5 mL
